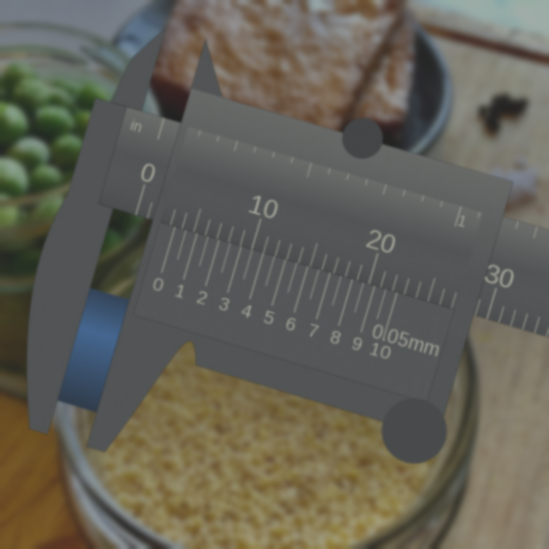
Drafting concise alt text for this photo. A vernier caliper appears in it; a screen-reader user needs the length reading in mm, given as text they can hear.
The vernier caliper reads 3.4 mm
